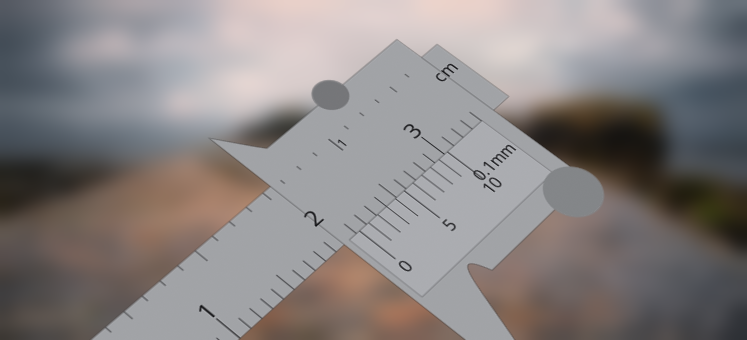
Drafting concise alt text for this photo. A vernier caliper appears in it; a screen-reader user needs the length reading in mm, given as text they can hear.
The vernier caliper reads 21.3 mm
